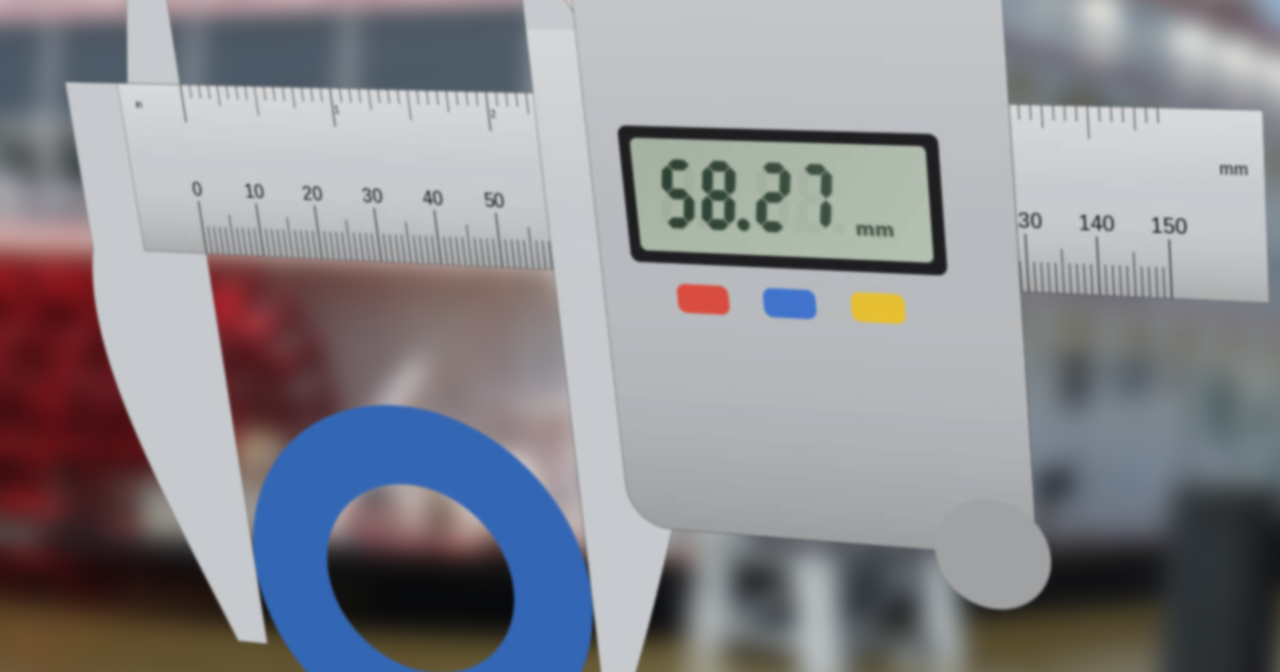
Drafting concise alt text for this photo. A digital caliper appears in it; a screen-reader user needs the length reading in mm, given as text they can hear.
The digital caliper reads 58.27 mm
